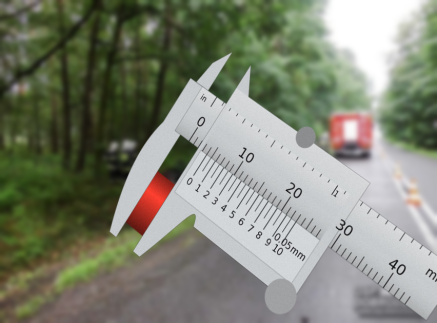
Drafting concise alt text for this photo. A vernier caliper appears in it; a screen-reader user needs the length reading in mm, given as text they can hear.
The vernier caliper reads 4.0 mm
